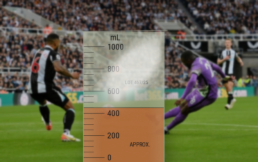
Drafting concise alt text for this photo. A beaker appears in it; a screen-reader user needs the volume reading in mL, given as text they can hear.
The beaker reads 450 mL
